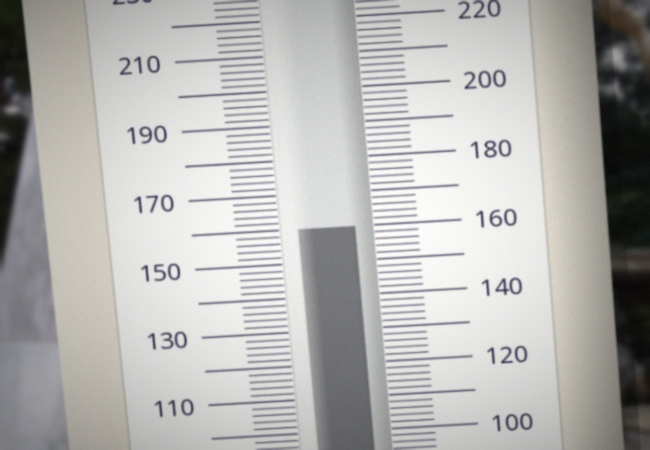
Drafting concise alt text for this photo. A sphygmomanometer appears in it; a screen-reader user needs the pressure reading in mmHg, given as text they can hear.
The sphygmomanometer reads 160 mmHg
